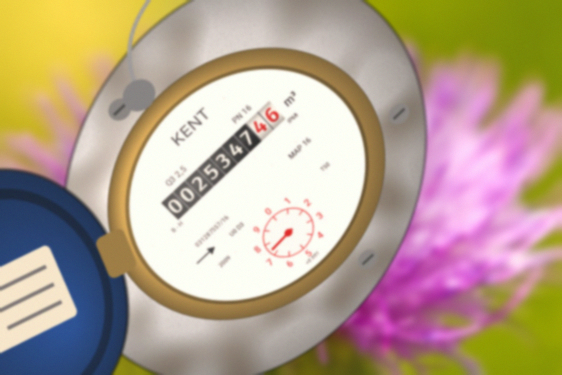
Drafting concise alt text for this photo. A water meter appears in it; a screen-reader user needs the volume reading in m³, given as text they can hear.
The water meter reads 25347.467 m³
